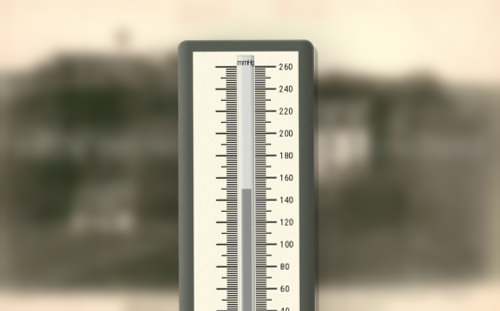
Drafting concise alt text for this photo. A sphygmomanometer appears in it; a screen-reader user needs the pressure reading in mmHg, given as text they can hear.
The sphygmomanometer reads 150 mmHg
